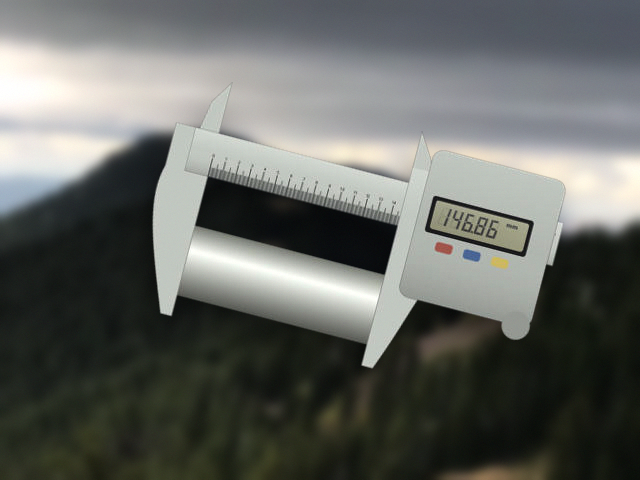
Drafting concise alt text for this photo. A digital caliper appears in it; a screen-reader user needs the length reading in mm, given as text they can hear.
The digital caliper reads 146.86 mm
